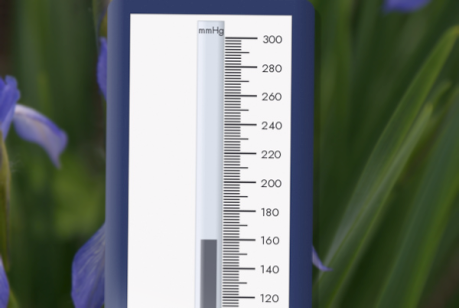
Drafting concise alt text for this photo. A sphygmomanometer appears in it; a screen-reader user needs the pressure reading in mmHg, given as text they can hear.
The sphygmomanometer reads 160 mmHg
